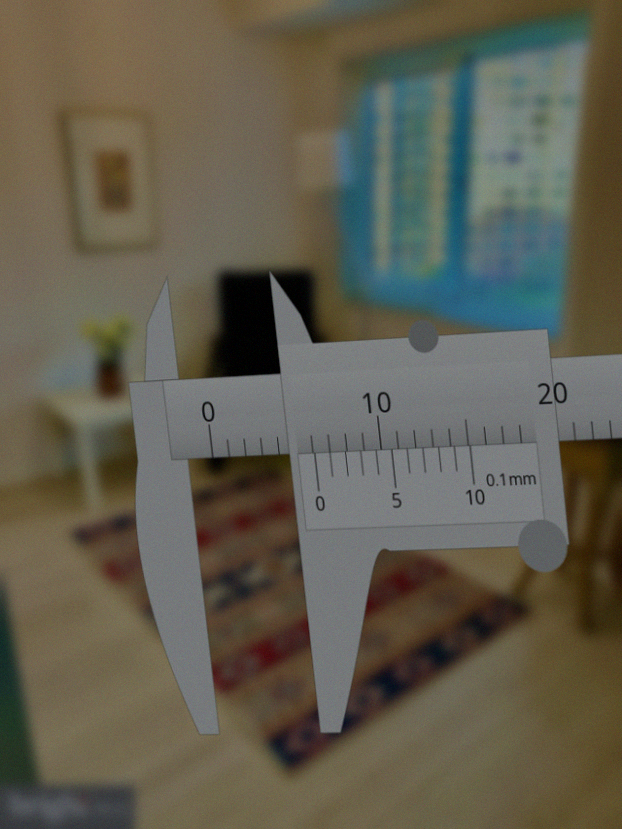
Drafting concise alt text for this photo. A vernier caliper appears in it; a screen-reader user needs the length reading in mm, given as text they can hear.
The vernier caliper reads 6.1 mm
